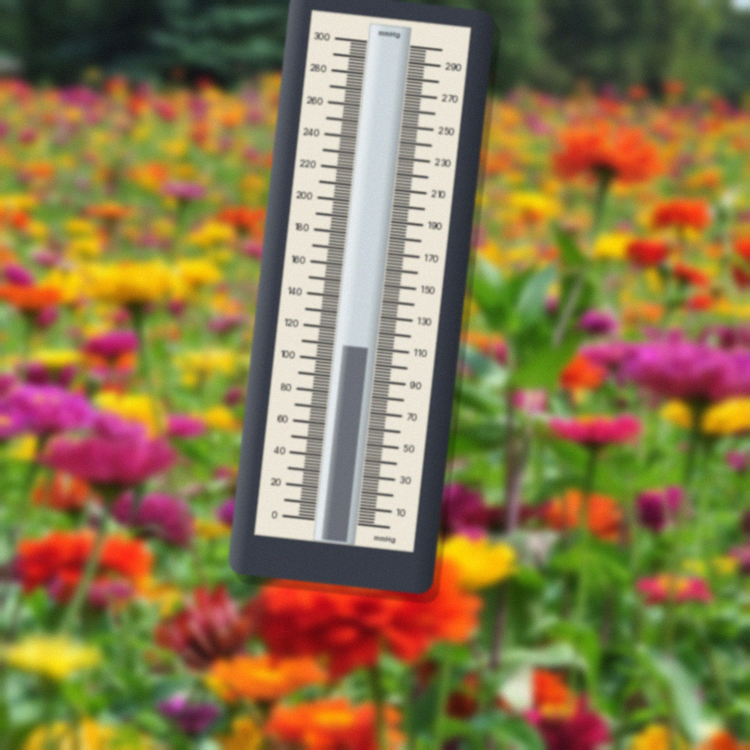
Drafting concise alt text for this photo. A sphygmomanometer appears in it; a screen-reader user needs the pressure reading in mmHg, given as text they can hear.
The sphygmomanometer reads 110 mmHg
